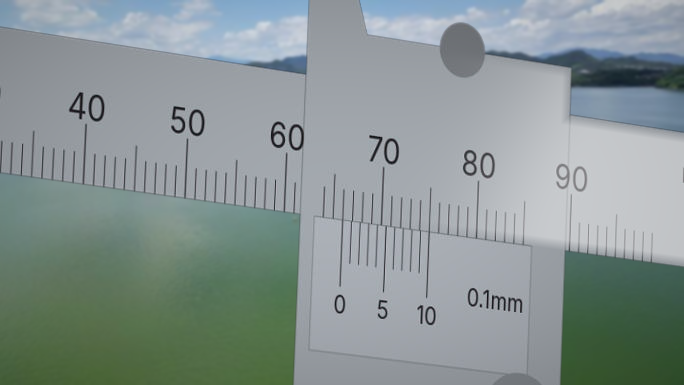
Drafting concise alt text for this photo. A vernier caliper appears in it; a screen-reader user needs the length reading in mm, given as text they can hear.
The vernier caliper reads 66.0 mm
